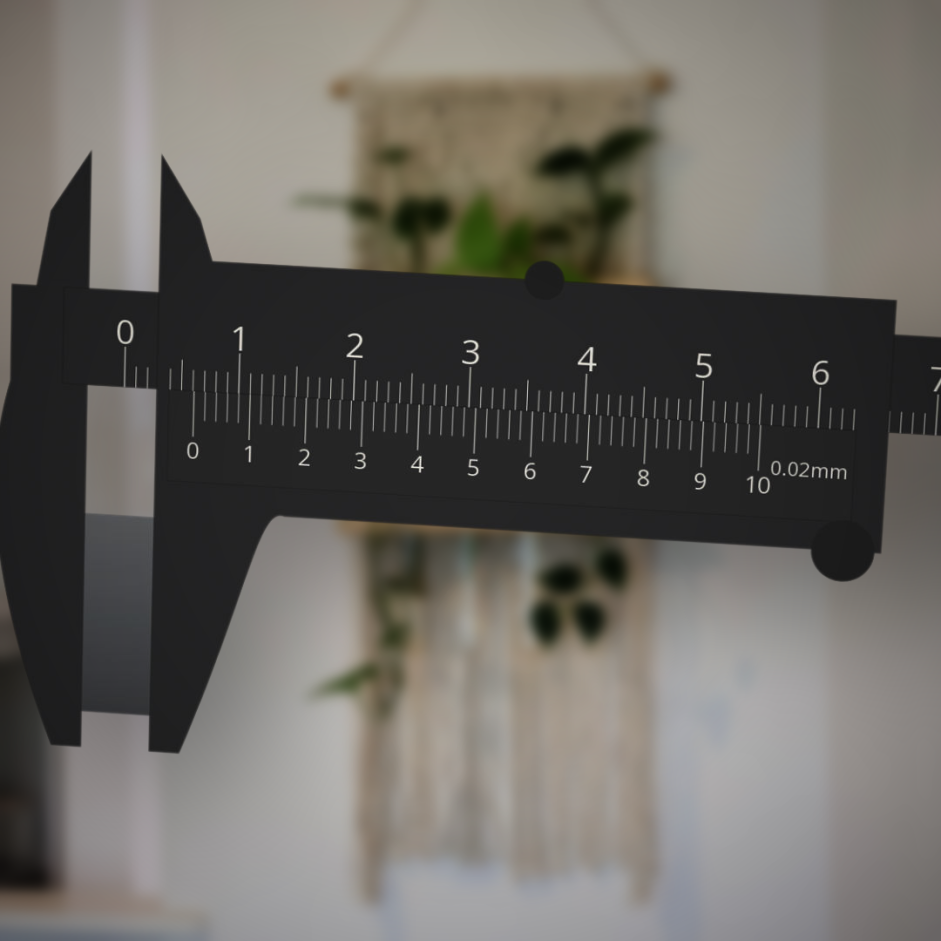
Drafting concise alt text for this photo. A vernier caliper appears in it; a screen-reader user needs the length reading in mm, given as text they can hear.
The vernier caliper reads 6.1 mm
